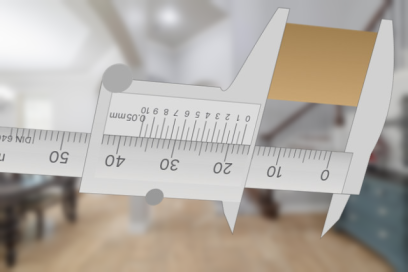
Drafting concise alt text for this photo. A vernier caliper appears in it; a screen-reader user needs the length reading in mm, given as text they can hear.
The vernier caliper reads 17.6 mm
